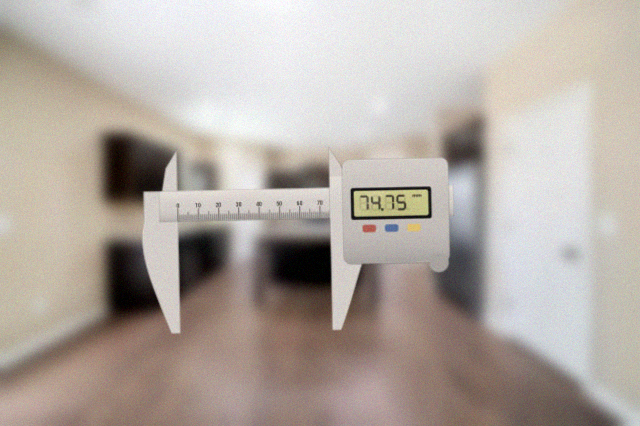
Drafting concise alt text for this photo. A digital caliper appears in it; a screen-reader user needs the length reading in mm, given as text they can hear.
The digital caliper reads 74.75 mm
